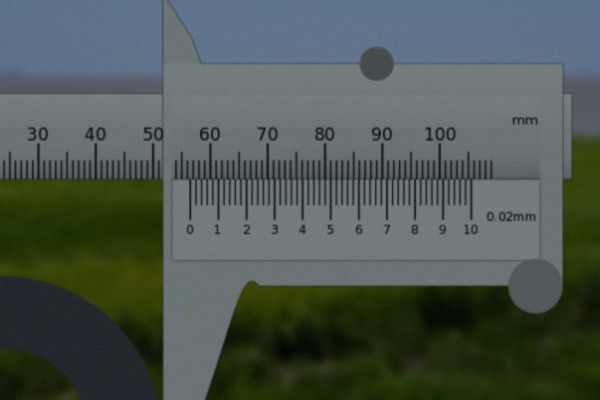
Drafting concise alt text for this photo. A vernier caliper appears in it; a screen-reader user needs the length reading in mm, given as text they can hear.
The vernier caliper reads 56.5 mm
